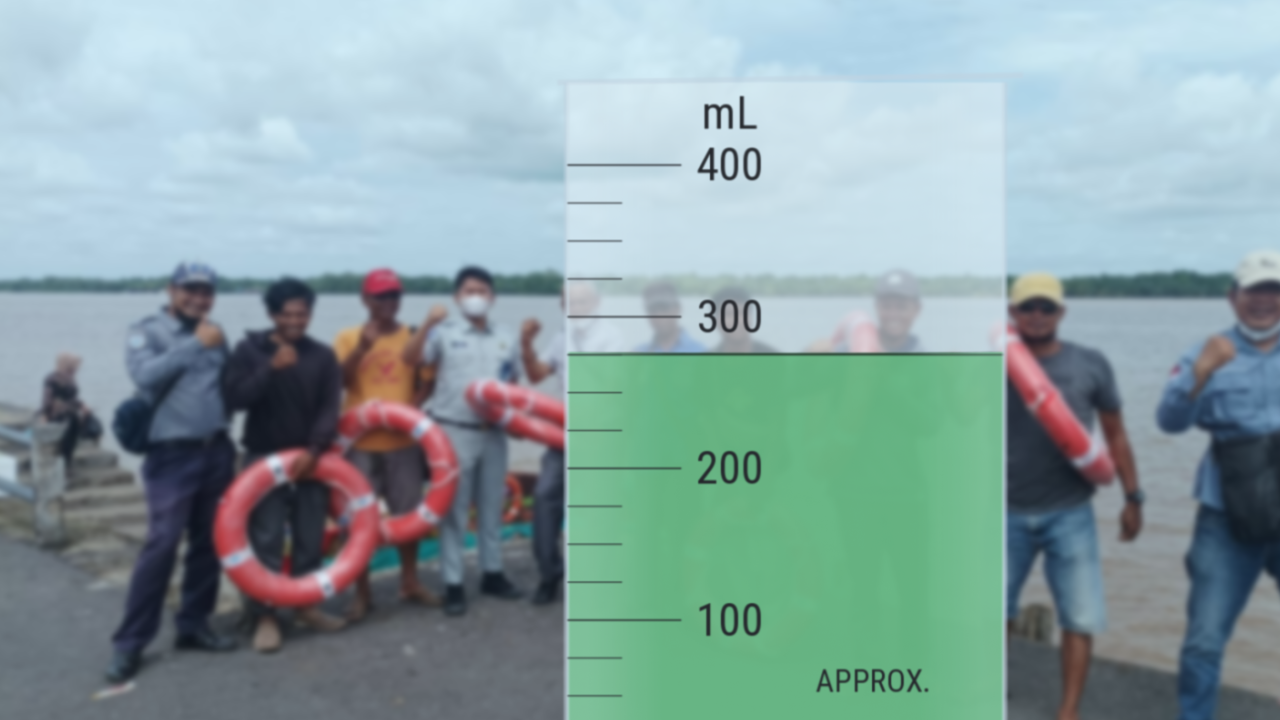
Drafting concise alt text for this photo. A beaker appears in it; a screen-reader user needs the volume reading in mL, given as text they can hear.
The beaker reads 275 mL
